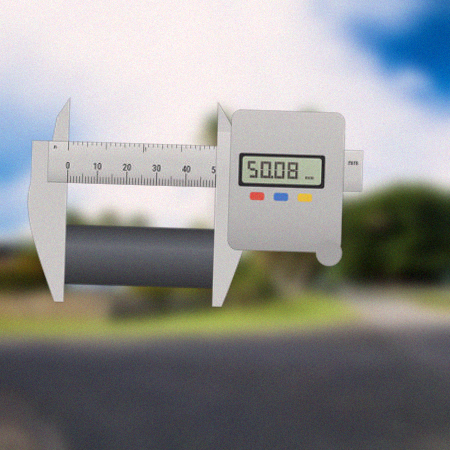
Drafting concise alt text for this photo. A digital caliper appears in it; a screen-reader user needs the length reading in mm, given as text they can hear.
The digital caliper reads 50.08 mm
